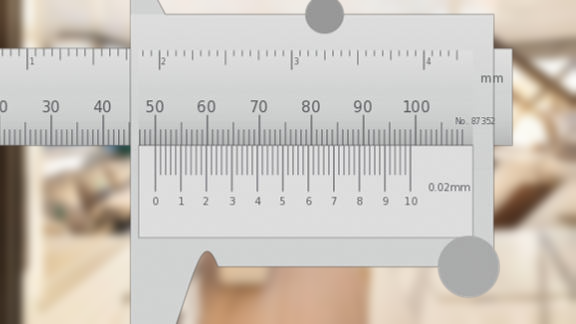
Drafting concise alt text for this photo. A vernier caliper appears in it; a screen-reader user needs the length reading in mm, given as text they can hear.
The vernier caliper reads 50.0 mm
